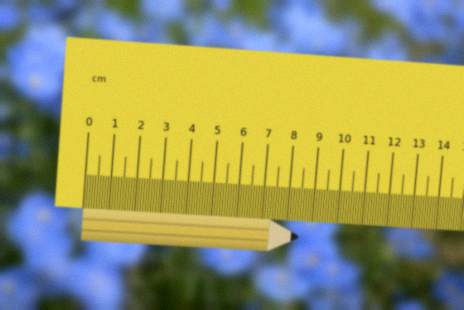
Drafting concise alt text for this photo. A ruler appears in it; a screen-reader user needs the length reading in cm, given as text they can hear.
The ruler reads 8.5 cm
